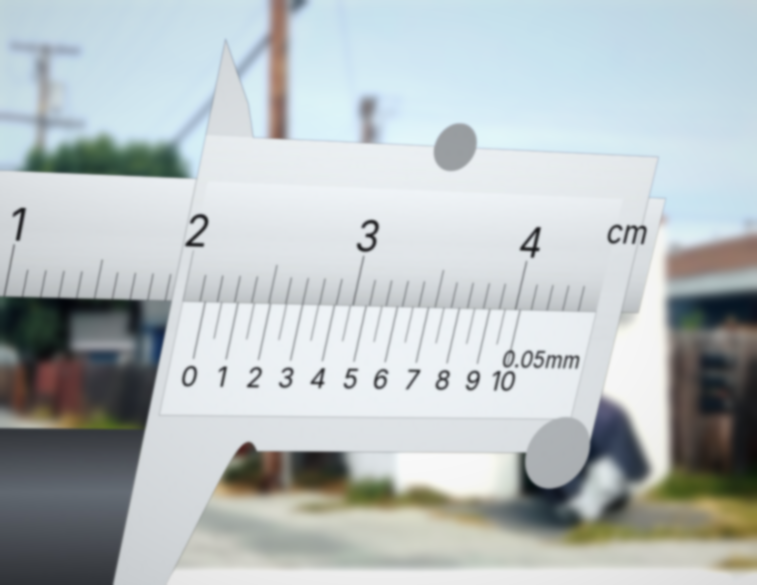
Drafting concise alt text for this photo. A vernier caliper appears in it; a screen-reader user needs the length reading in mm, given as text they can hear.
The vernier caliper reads 21.3 mm
